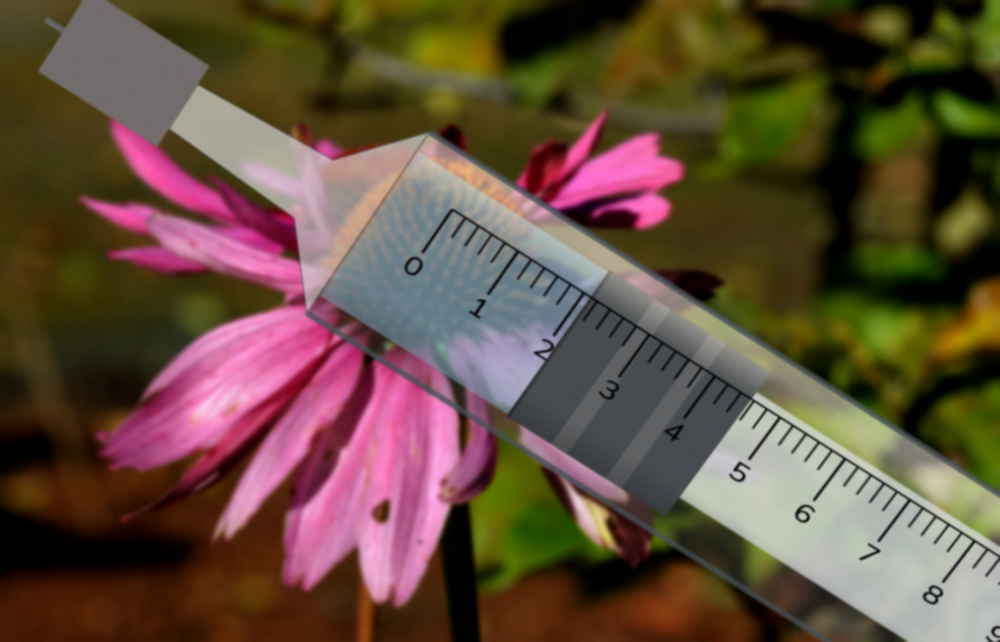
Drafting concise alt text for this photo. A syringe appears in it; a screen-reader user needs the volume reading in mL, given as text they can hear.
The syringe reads 2.1 mL
